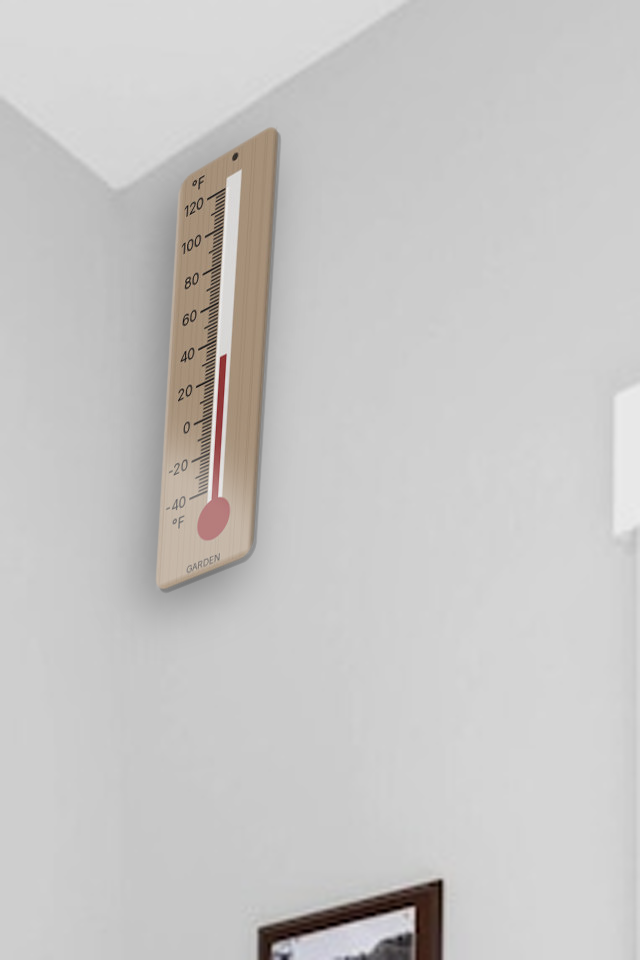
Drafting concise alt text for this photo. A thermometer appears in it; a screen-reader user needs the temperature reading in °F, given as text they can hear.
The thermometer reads 30 °F
